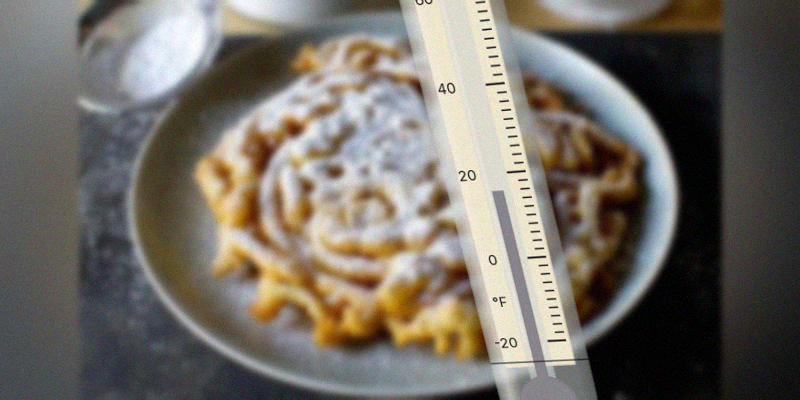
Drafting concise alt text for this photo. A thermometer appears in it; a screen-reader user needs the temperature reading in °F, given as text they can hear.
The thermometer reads 16 °F
